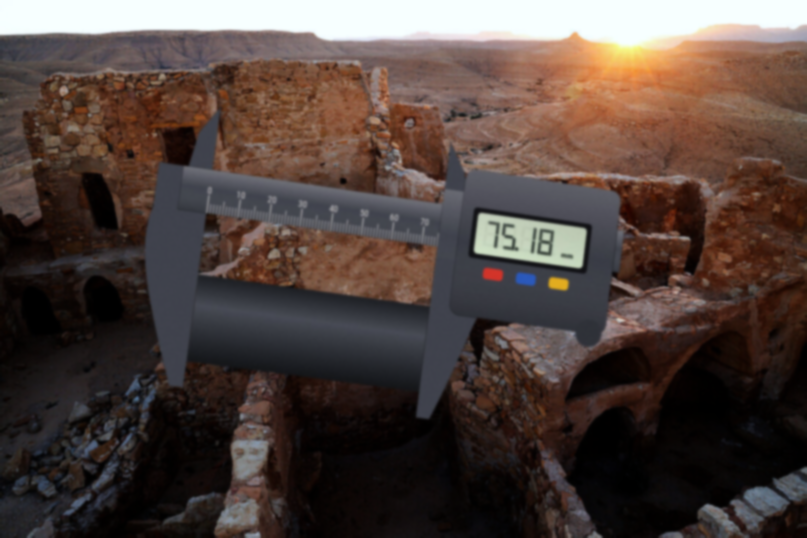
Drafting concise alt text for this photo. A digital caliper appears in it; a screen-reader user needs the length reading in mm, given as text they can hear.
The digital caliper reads 75.18 mm
